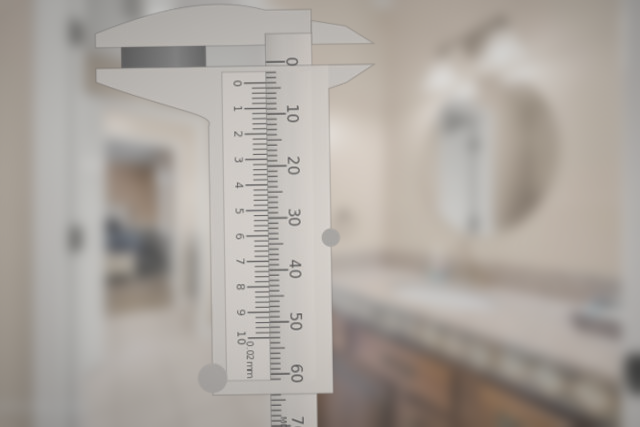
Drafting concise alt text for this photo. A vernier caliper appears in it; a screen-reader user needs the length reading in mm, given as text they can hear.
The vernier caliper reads 4.0 mm
